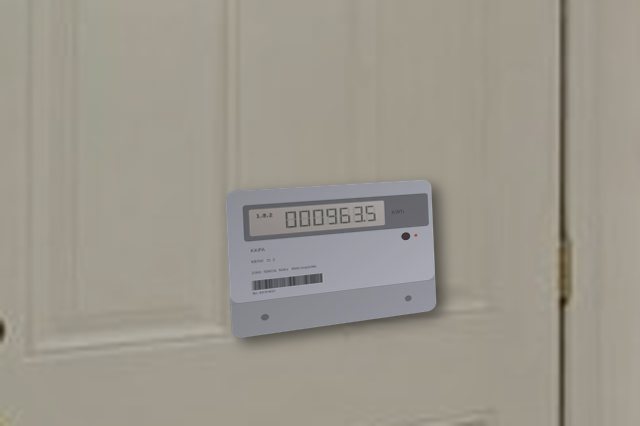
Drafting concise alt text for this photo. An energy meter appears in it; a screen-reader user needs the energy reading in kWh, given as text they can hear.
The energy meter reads 963.5 kWh
